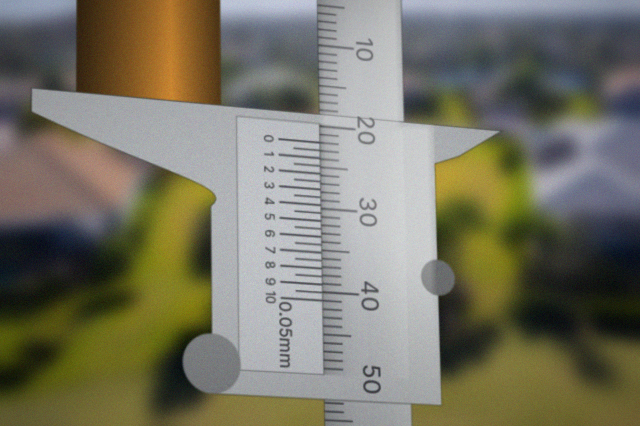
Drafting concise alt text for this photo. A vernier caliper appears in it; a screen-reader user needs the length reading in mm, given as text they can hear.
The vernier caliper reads 22.0 mm
